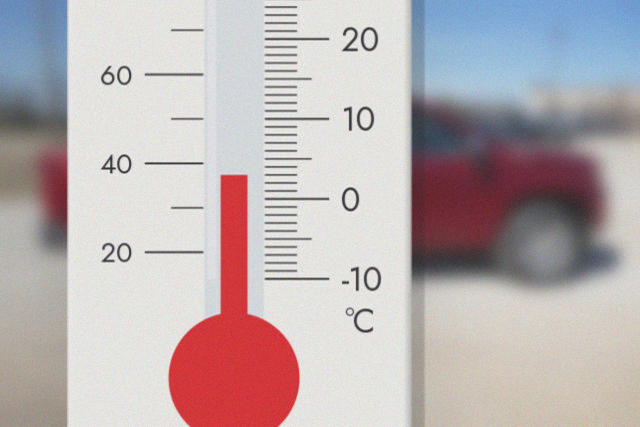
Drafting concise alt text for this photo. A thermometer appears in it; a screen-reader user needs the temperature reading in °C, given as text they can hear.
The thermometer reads 3 °C
